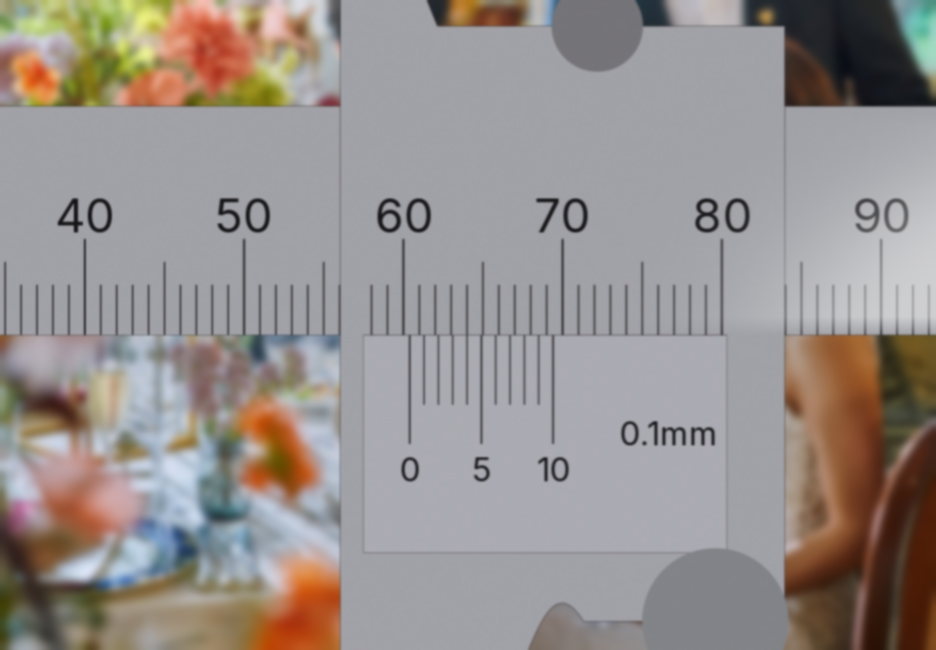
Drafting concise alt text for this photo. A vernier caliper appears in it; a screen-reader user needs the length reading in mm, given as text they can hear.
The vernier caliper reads 60.4 mm
